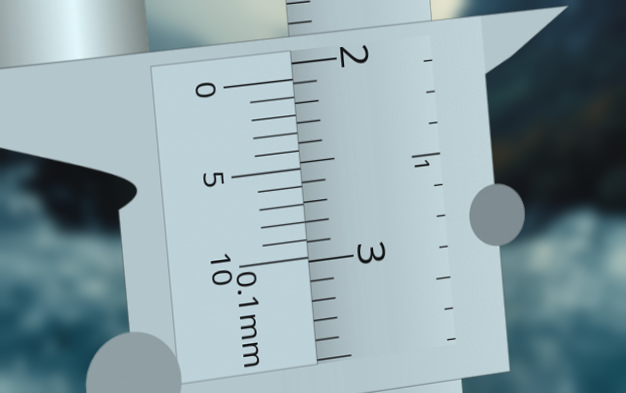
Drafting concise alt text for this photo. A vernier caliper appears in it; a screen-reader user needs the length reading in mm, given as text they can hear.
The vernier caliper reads 20.8 mm
